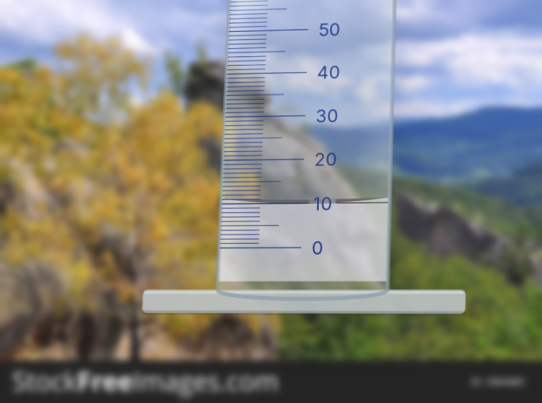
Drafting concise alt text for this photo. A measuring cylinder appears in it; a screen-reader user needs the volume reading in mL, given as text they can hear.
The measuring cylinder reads 10 mL
